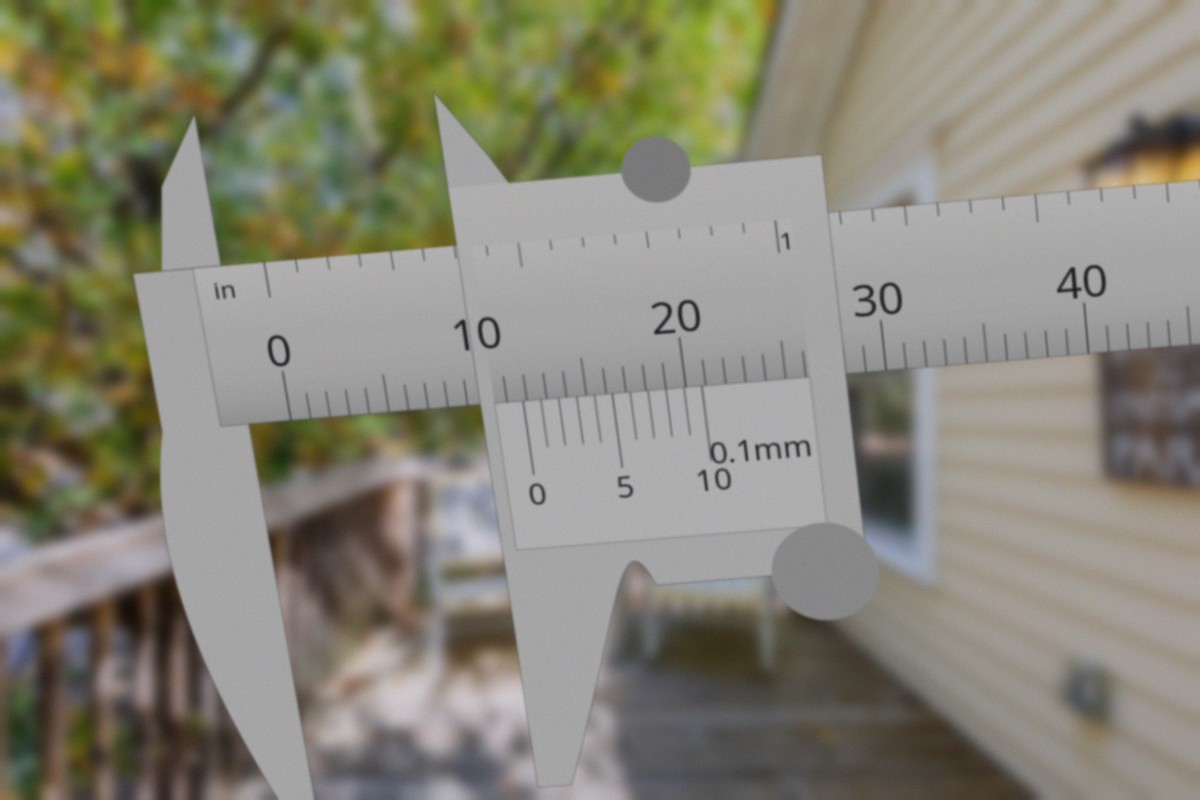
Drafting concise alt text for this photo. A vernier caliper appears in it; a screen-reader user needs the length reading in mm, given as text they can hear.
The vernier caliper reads 11.8 mm
